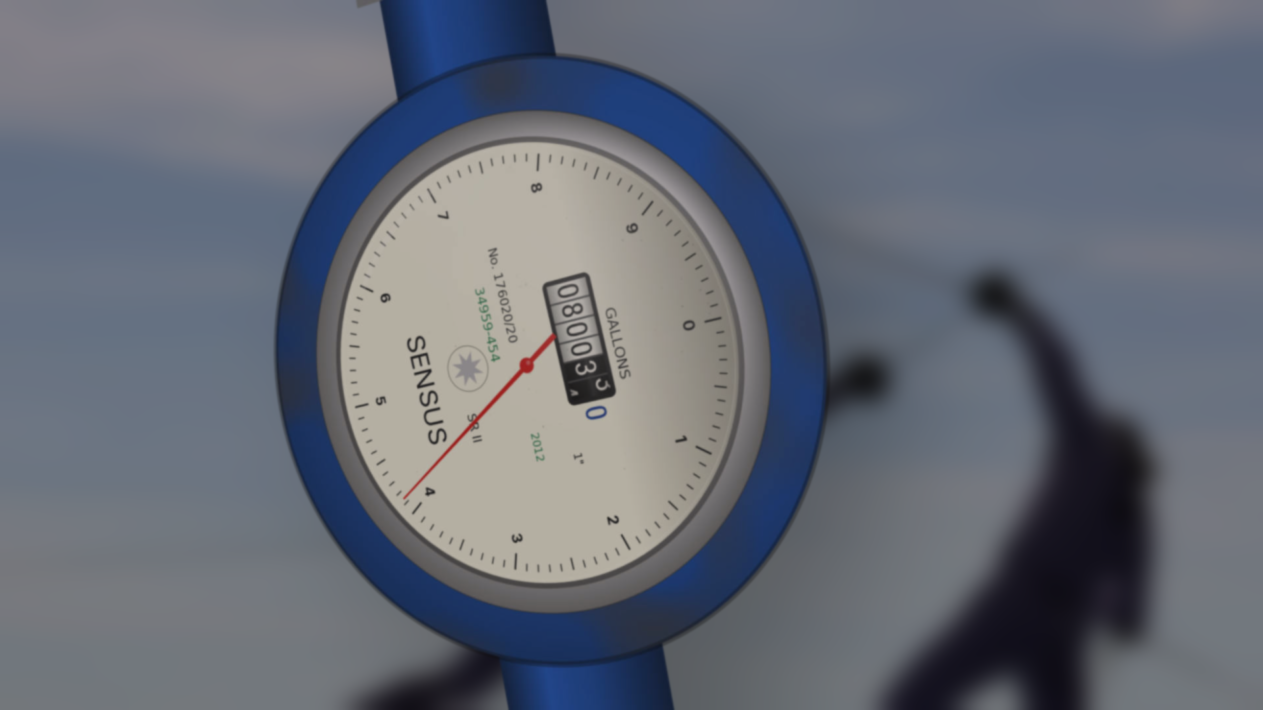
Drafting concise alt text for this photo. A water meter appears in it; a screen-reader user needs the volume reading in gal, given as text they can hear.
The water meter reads 800334.1 gal
